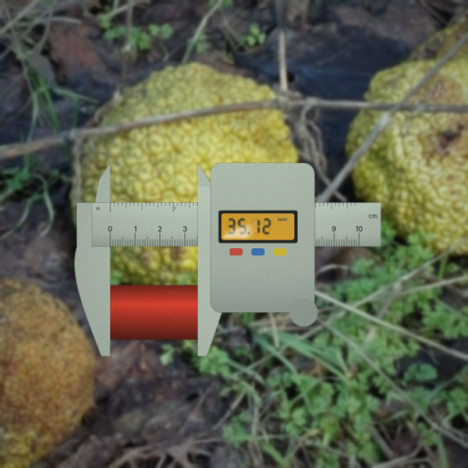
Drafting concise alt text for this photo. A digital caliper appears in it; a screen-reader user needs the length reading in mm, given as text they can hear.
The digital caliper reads 35.12 mm
